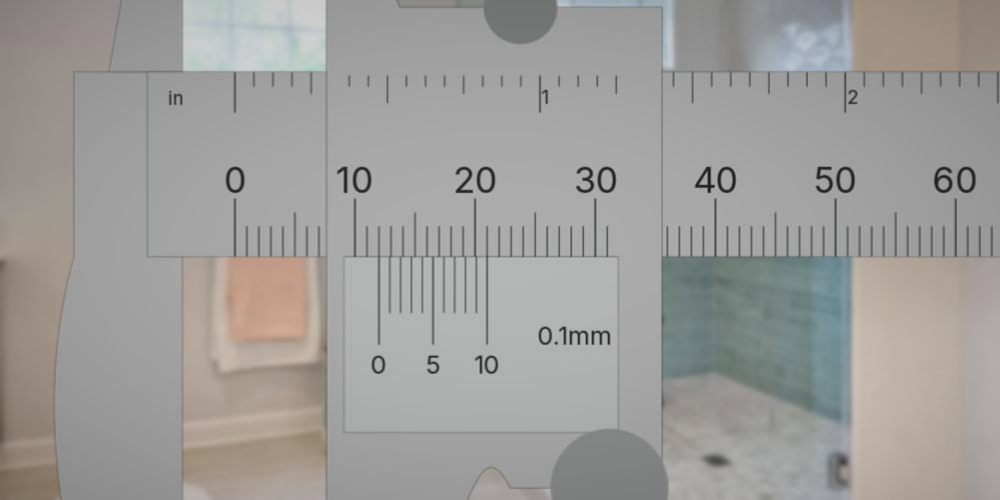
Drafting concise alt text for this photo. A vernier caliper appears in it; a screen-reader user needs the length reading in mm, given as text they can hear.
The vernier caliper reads 12.0 mm
